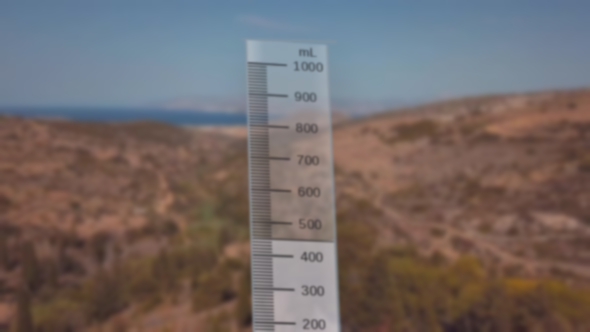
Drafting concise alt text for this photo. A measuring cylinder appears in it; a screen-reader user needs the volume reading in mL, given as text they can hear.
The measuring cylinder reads 450 mL
